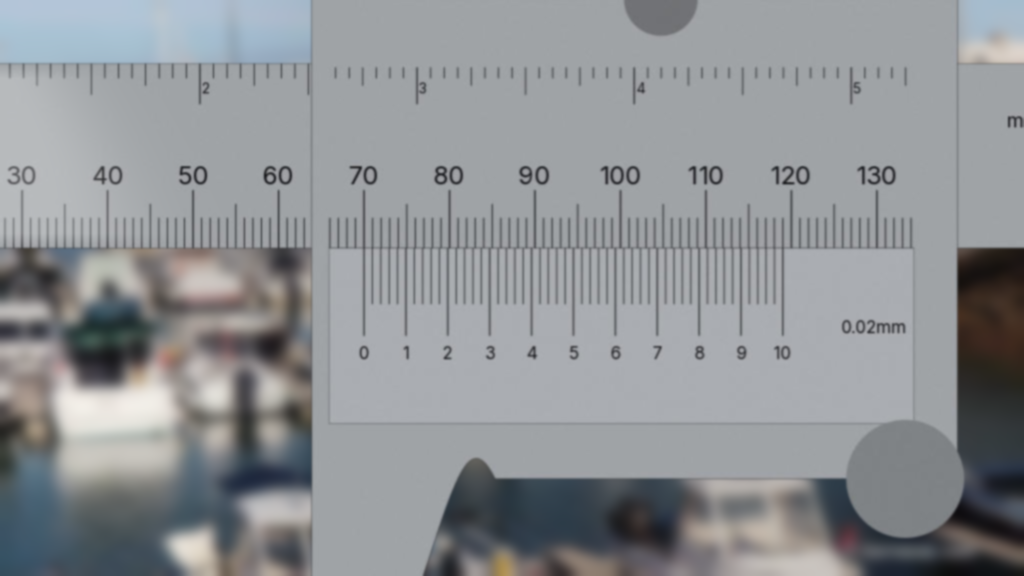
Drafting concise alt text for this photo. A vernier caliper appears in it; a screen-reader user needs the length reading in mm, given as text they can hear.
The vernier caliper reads 70.0 mm
